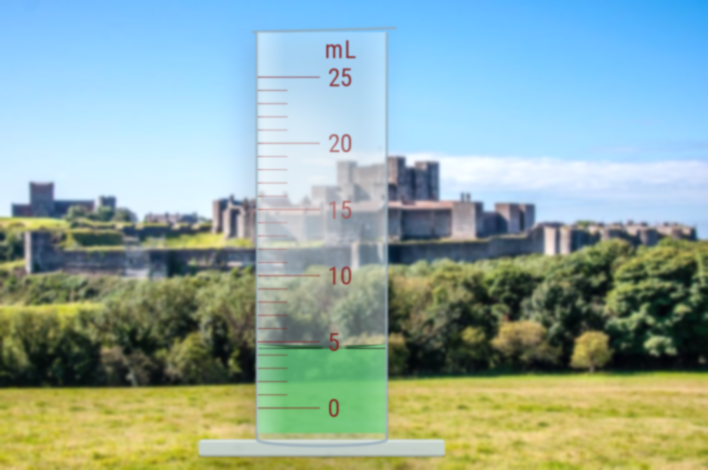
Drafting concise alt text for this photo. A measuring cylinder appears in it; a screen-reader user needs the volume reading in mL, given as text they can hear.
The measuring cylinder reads 4.5 mL
